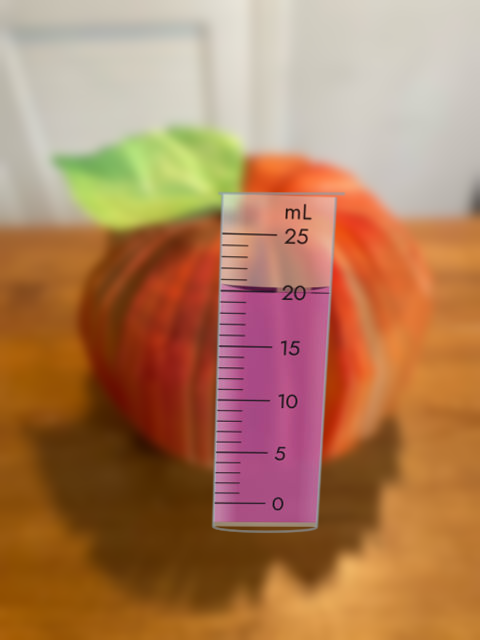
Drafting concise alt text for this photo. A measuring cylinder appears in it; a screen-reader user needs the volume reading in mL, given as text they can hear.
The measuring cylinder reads 20 mL
